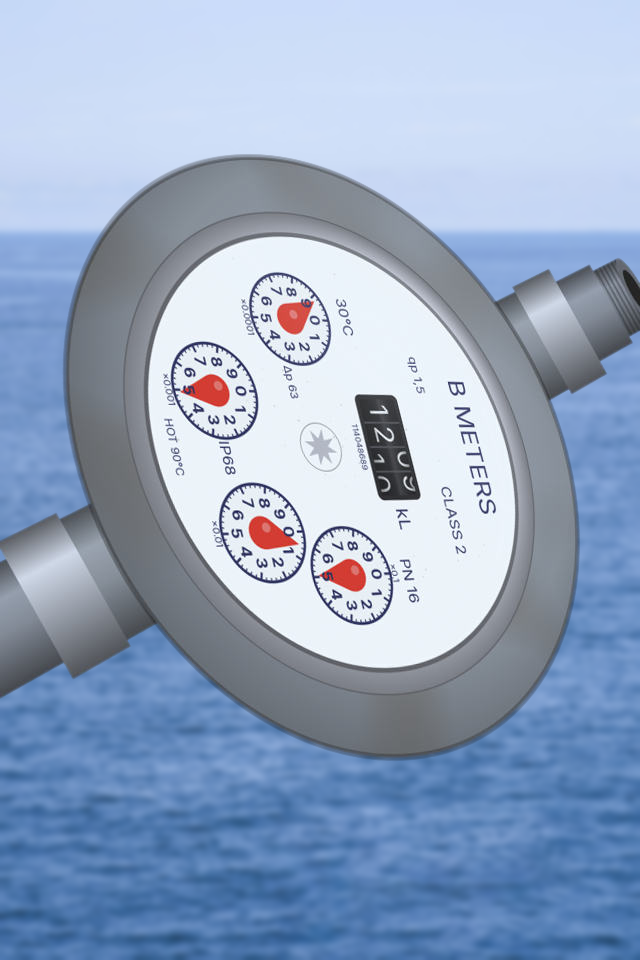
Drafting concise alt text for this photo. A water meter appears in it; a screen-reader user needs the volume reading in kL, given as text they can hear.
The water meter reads 1209.5049 kL
